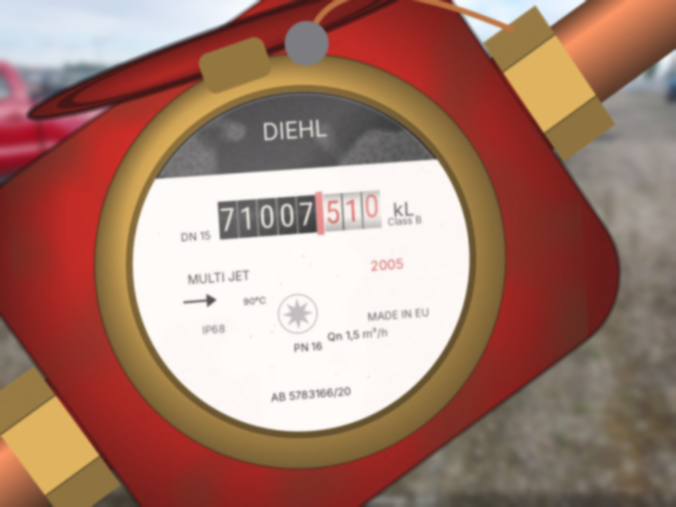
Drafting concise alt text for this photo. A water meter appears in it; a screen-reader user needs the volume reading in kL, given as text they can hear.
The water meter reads 71007.510 kL
